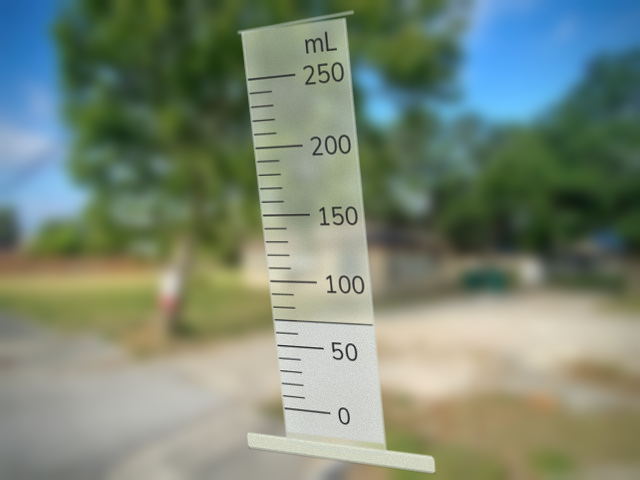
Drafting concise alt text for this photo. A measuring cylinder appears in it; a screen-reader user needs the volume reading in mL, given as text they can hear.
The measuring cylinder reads 70 mL
